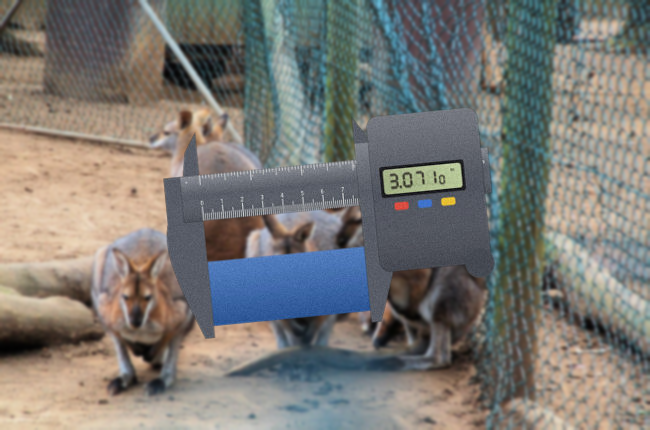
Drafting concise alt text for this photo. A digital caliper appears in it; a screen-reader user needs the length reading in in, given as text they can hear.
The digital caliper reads 3.0710 in
